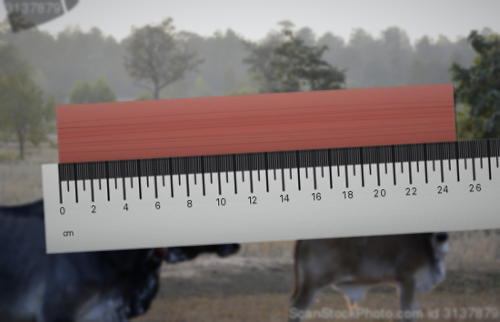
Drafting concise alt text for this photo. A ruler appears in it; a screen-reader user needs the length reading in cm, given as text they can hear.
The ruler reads 25 cm
